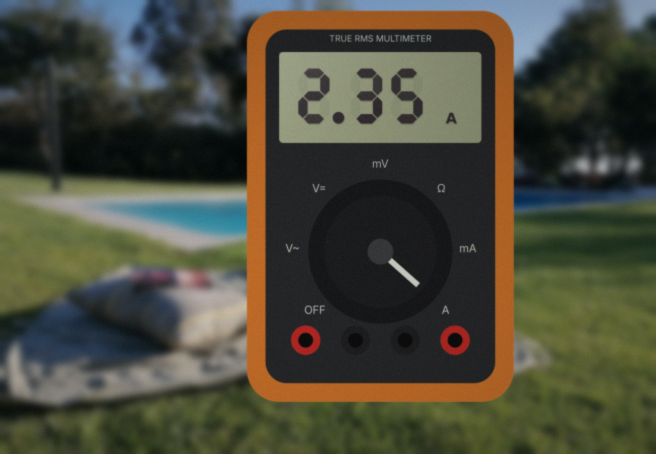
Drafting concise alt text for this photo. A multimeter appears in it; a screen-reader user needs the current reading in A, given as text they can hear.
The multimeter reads 2.35 A
